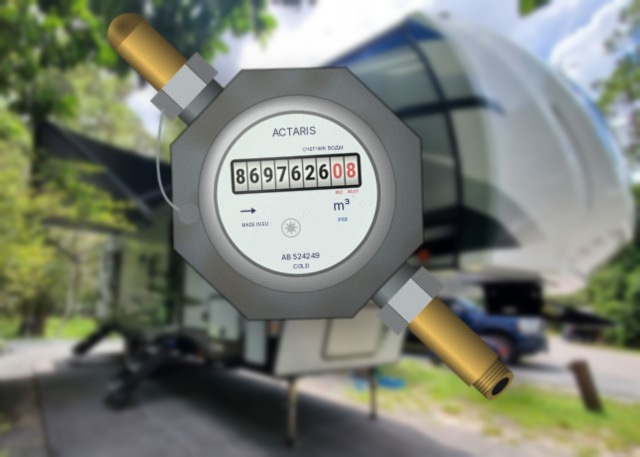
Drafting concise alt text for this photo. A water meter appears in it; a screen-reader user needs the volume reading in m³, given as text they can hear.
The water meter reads 8697626.08 m³
